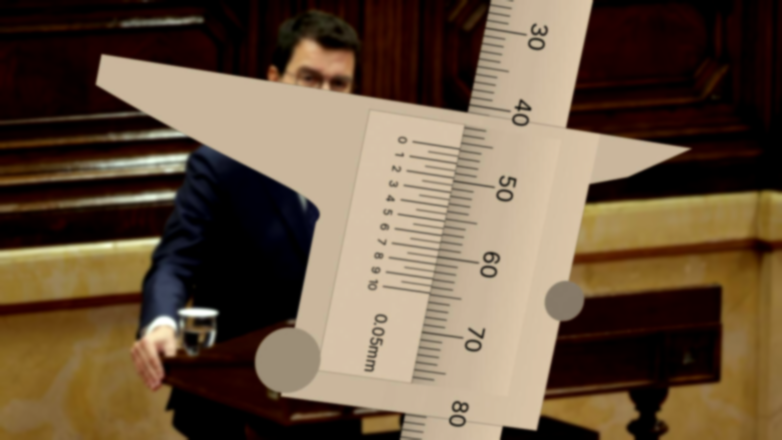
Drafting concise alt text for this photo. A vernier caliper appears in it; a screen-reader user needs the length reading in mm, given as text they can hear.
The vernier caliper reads 45.8 mm
